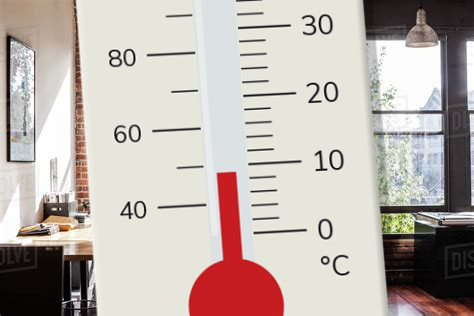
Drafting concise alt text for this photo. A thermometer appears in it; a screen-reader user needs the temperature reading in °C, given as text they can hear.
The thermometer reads 9 °C
